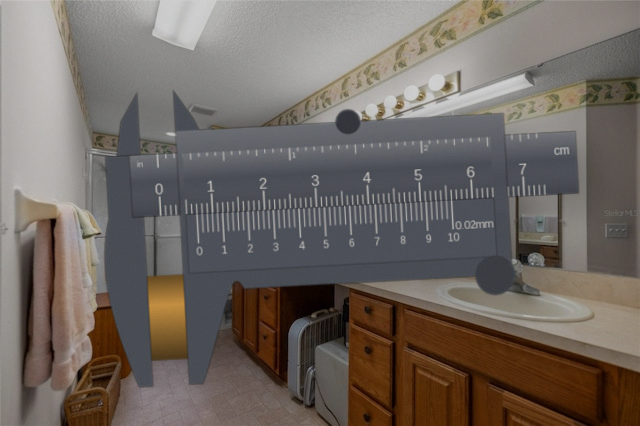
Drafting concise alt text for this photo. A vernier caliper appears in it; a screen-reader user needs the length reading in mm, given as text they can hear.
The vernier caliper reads 7.0 mm
